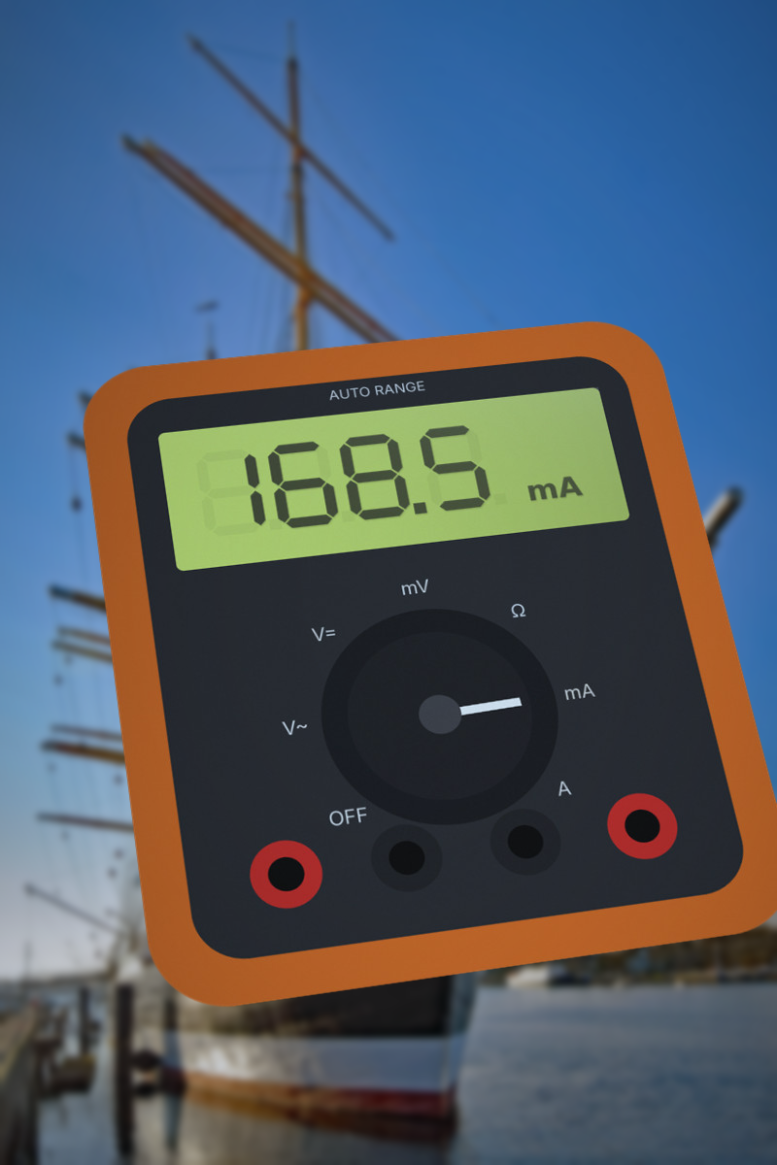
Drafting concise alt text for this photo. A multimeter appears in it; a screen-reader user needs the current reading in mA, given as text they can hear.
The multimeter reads 168.5 mA
